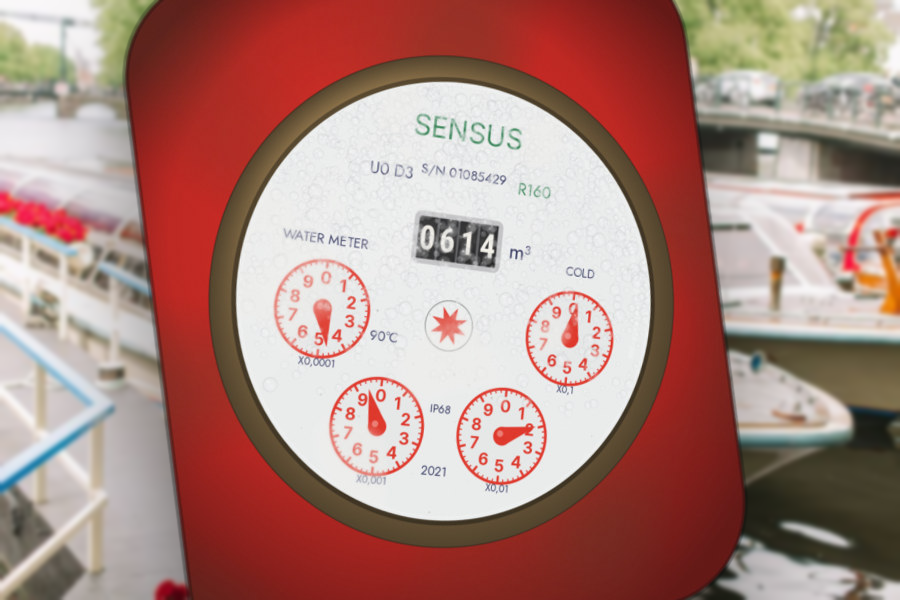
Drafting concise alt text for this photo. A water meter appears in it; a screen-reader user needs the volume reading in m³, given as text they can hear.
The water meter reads 614.0194 m³
